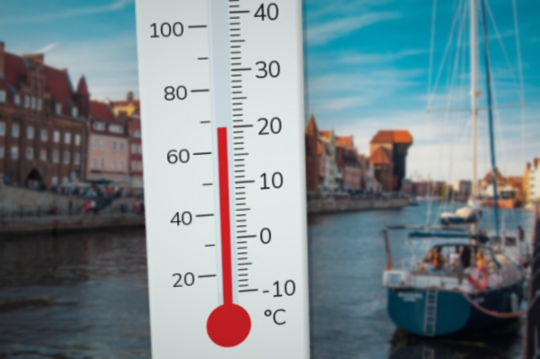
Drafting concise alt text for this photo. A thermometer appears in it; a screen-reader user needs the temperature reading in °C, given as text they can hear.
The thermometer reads 20 °C
